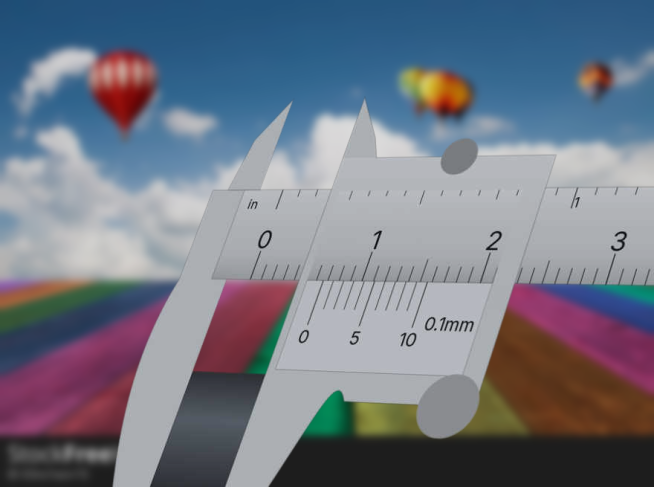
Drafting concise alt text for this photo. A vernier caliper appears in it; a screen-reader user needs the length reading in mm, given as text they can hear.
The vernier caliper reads 6.6 mm
